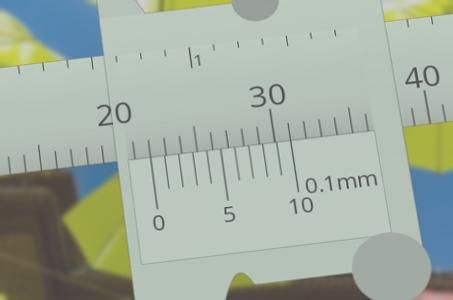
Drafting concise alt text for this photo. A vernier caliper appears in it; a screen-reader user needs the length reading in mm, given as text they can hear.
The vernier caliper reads 22.0 mm
